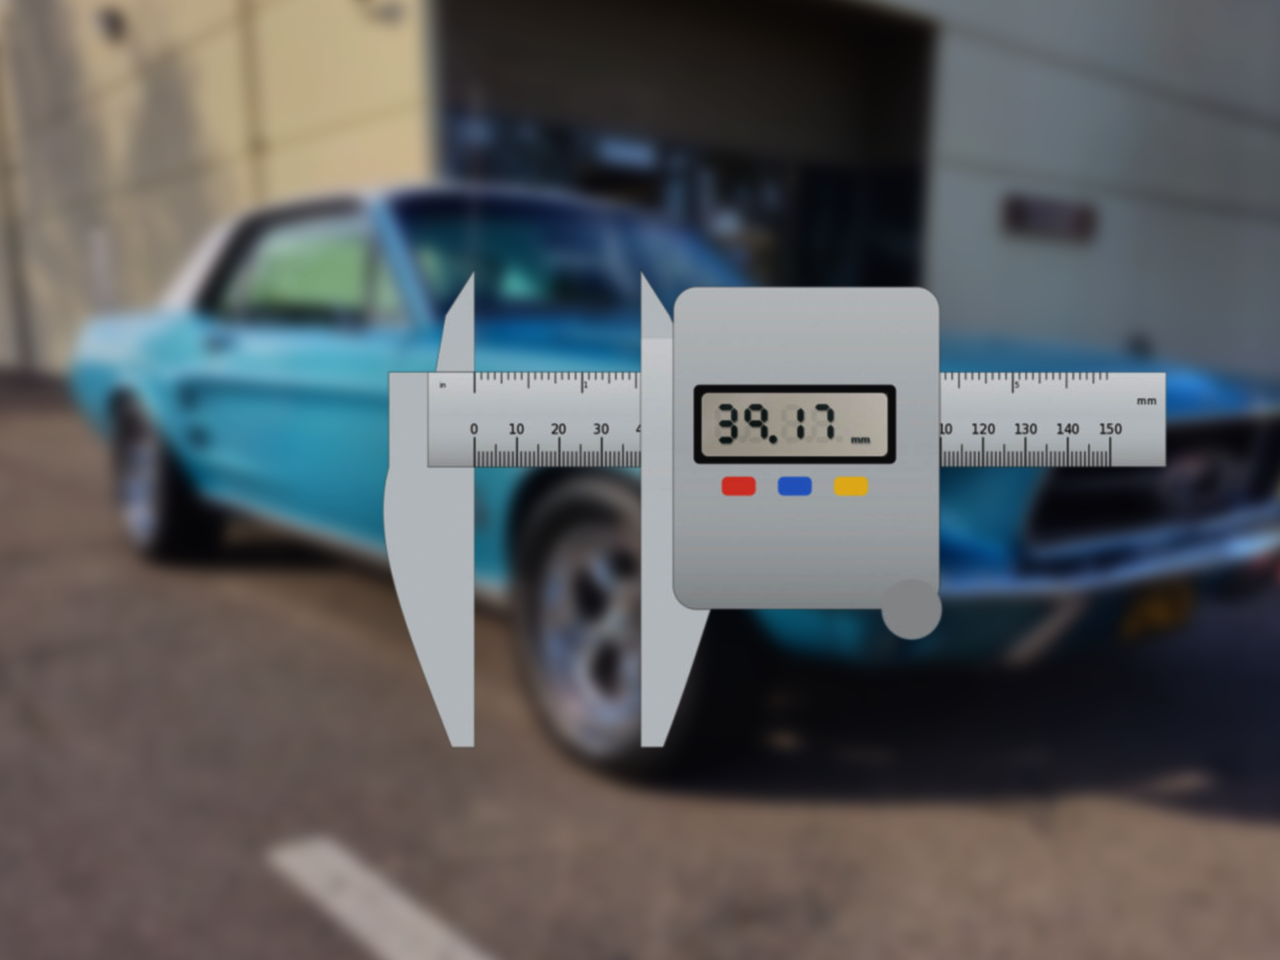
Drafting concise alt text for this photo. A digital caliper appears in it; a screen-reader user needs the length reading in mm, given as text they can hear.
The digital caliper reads 39.17 mm
